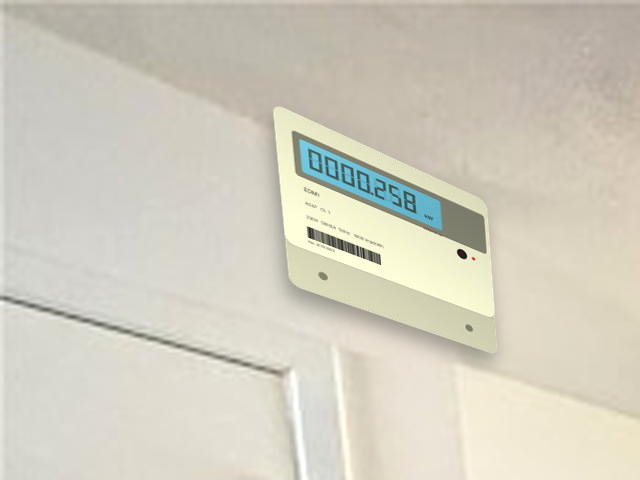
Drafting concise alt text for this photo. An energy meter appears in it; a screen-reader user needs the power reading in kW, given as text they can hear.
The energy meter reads 0.258 kW
